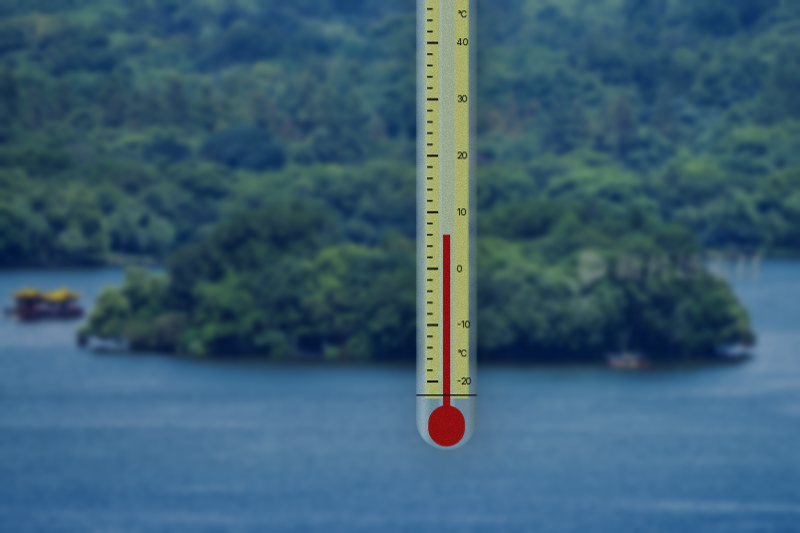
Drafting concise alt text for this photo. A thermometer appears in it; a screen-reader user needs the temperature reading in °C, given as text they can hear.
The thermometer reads 6 °C
